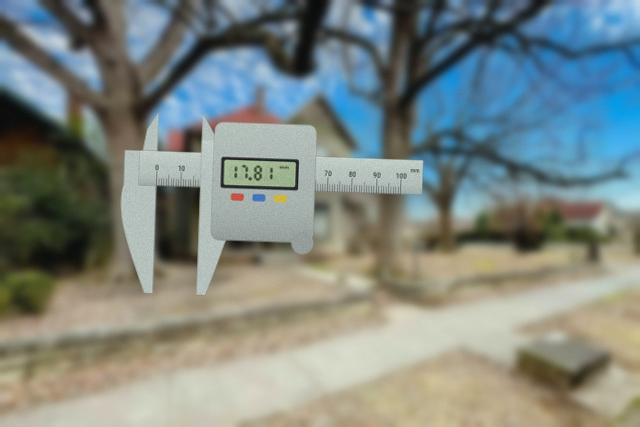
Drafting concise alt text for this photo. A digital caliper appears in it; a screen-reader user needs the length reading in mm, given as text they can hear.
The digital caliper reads 17.81 mm
